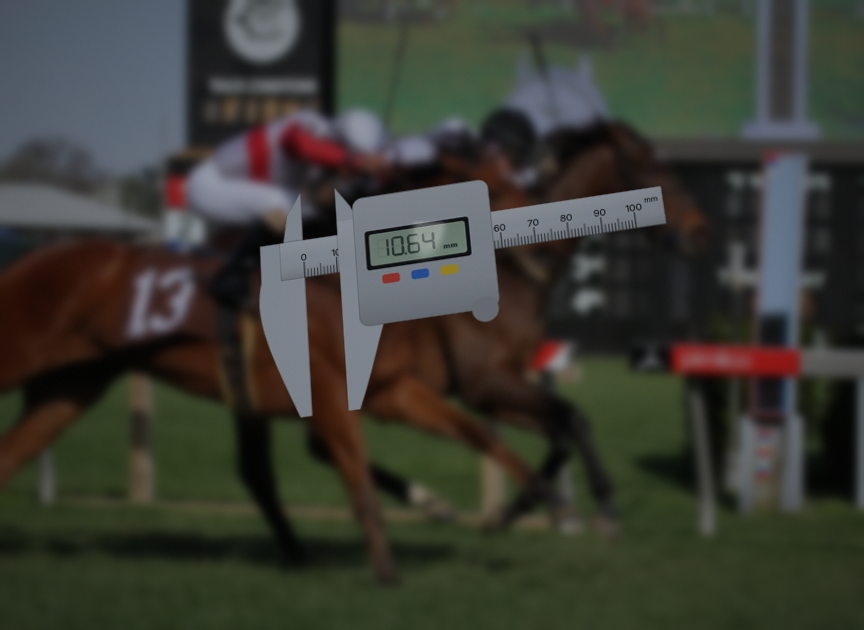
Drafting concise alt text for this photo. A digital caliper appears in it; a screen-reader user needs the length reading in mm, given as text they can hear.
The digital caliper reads 10.64 mm
